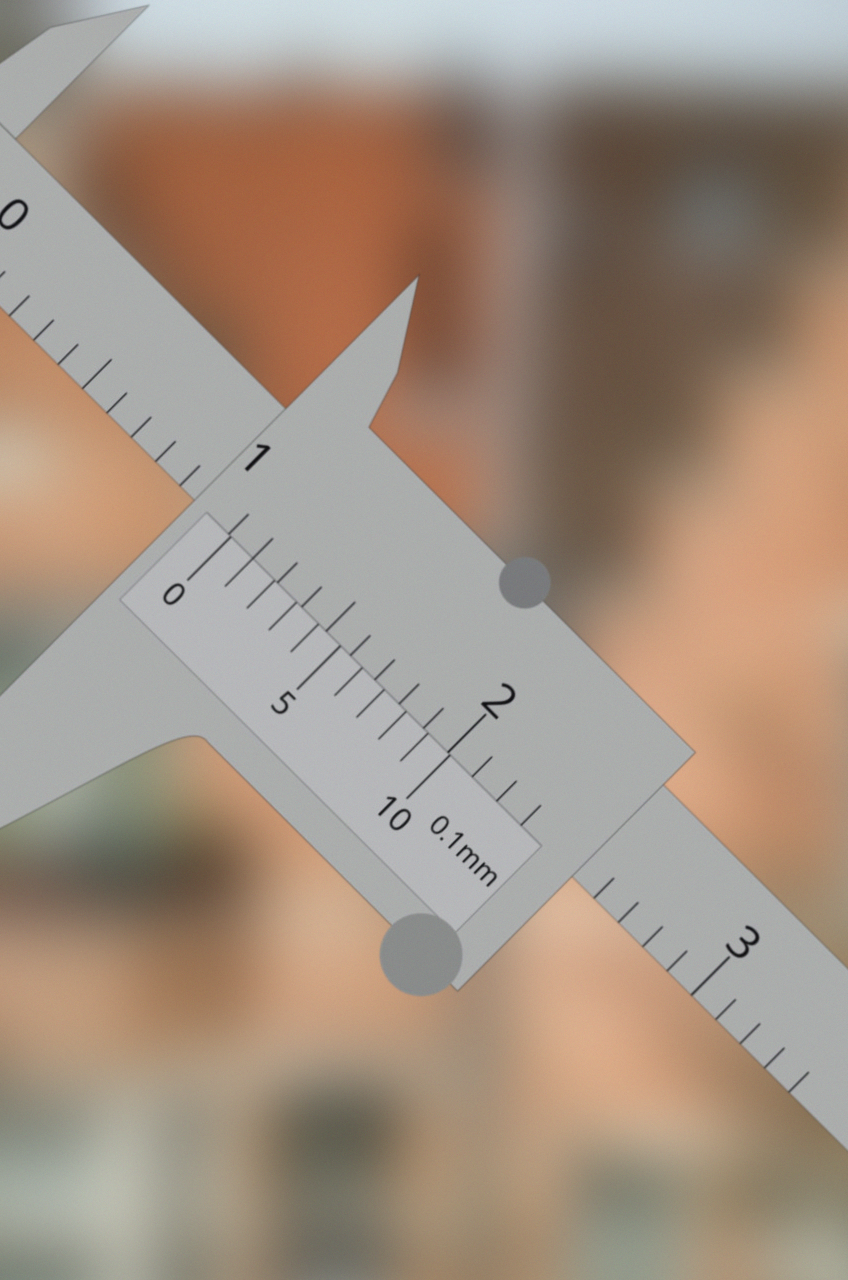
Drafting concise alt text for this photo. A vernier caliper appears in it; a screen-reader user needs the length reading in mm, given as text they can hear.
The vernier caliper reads 11.1 mm
